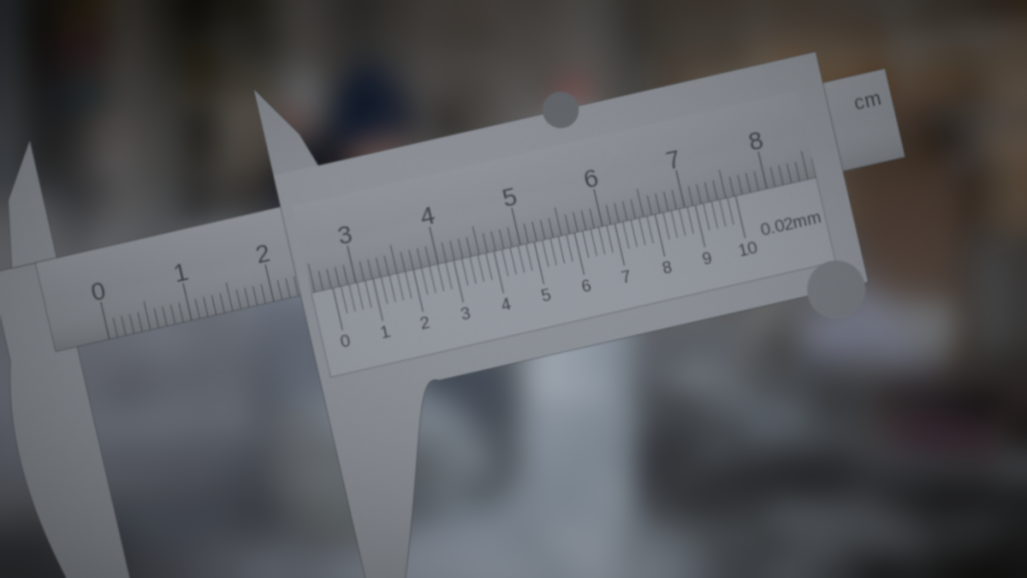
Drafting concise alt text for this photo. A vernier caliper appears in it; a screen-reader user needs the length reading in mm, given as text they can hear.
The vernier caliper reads 27.2 mm
